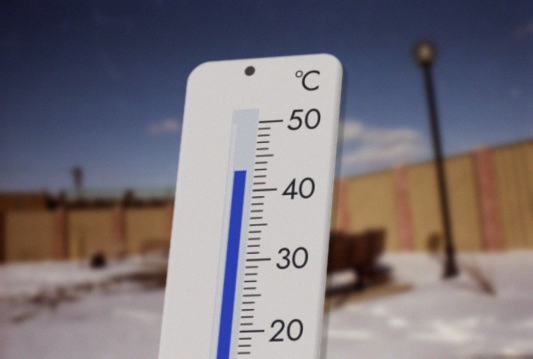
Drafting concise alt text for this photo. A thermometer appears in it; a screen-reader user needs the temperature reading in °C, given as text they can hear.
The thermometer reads 43 °C
